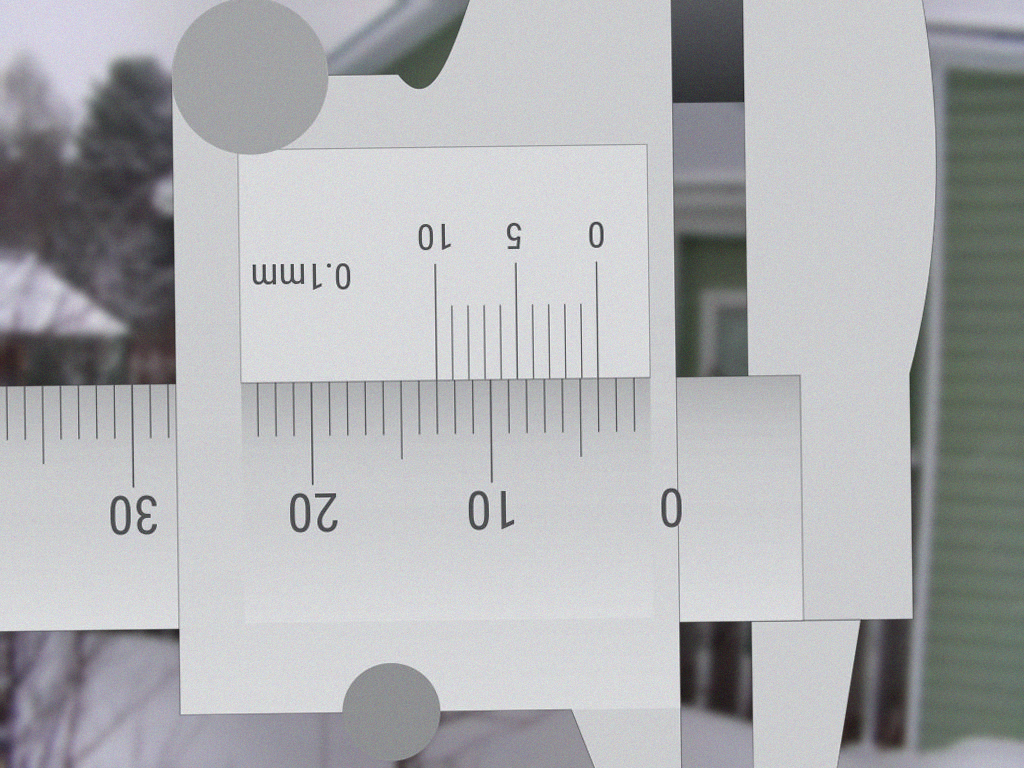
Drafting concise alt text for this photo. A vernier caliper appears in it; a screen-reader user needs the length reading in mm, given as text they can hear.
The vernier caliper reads 4.0 mm
